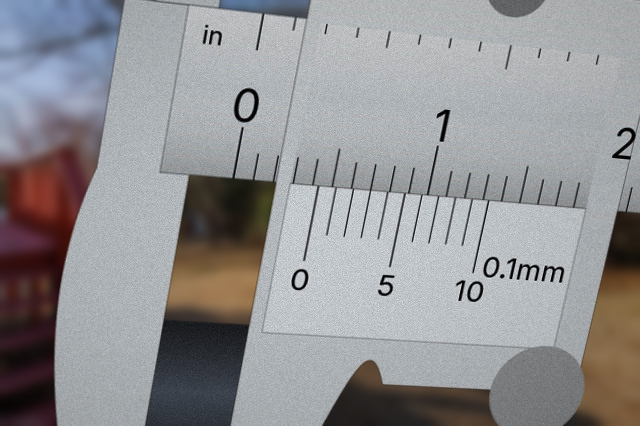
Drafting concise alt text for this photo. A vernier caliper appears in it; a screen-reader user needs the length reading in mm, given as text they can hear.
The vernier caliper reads 4.3 mm
